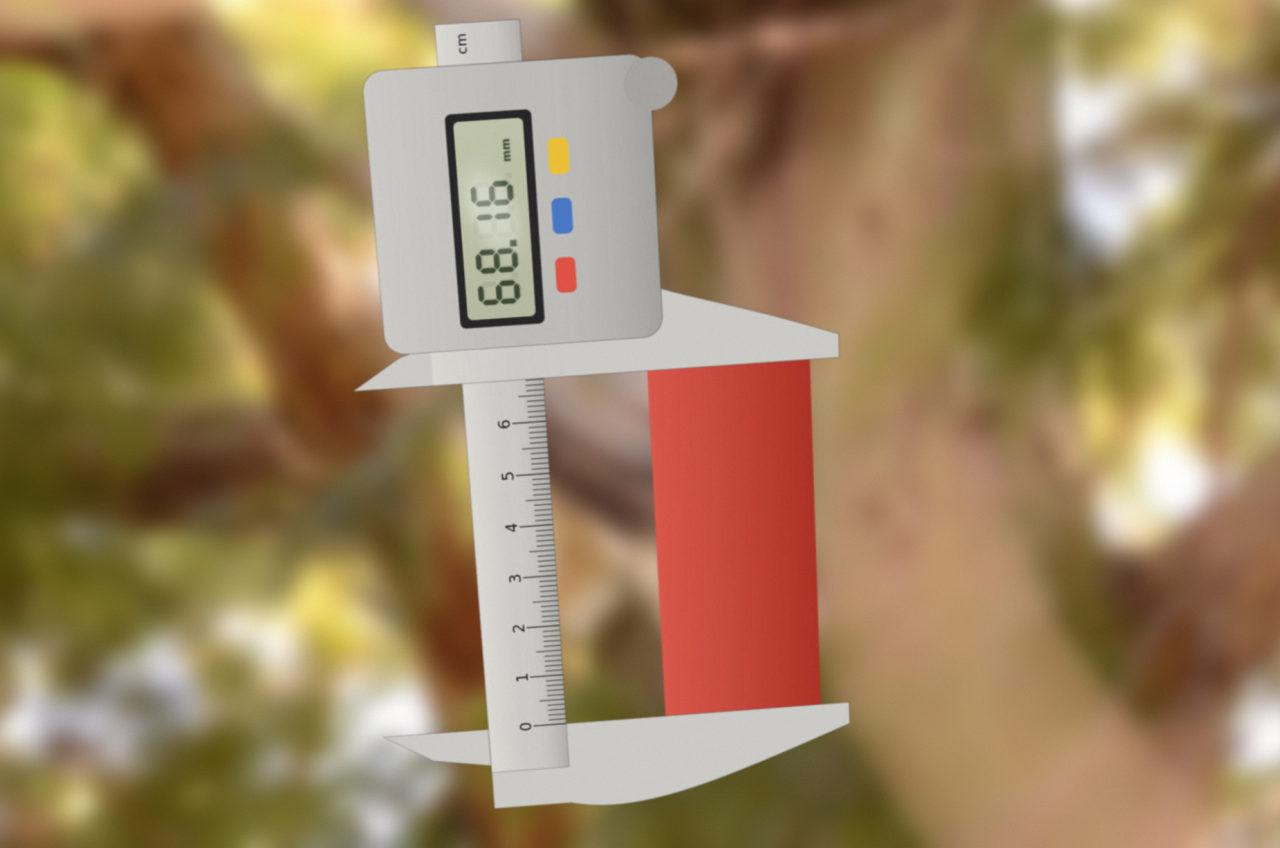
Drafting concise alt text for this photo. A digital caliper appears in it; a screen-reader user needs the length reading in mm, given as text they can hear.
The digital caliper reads 68.16 mm
